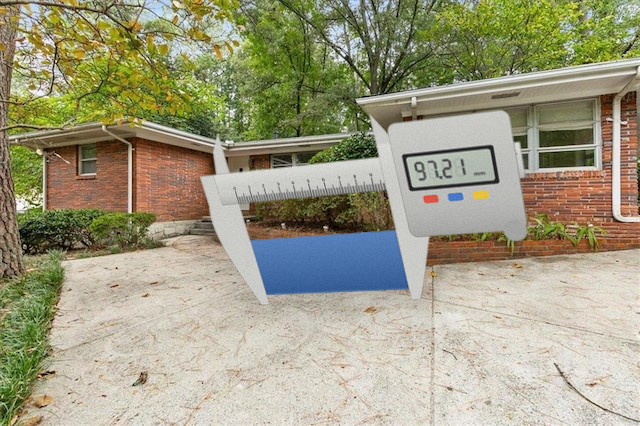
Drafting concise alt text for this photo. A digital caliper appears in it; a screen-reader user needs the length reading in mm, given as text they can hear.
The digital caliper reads 97.21 mm
